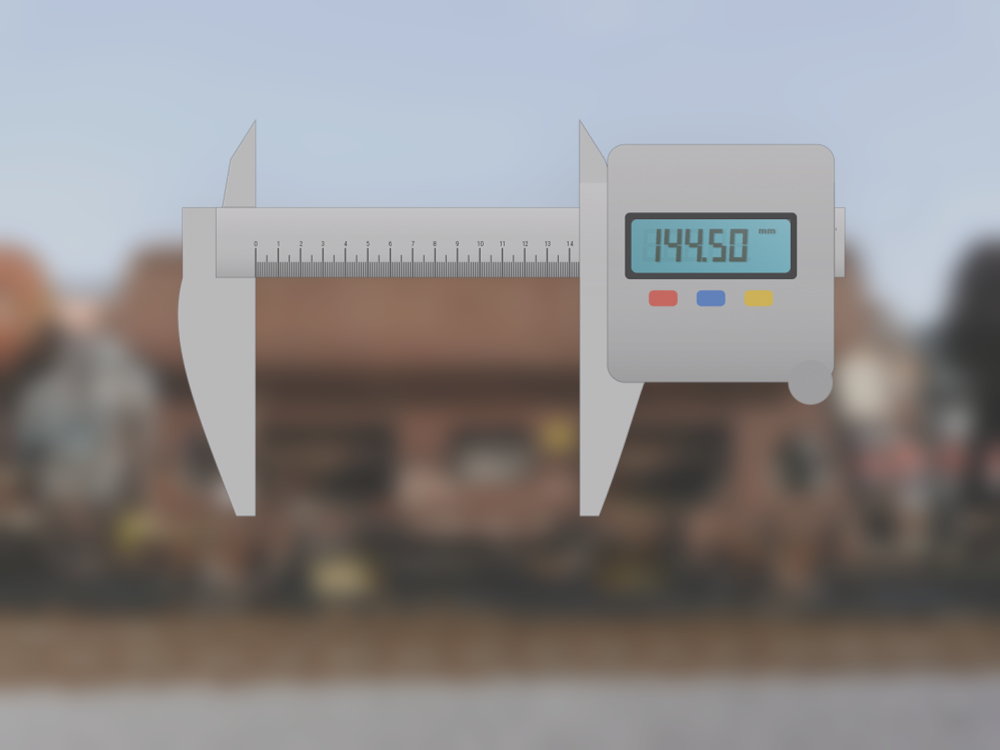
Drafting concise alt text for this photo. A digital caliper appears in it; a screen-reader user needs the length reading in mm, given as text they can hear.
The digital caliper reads 144.50 mm
